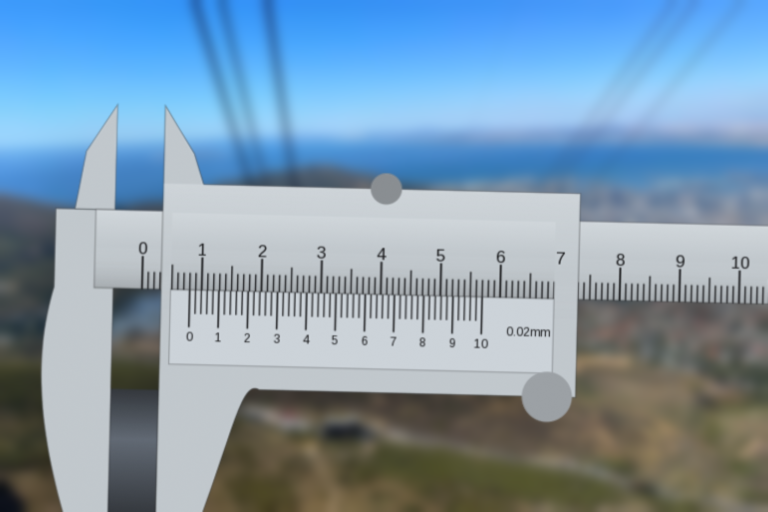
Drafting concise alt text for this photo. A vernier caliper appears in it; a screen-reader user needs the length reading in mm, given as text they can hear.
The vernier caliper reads 8.0 mm
